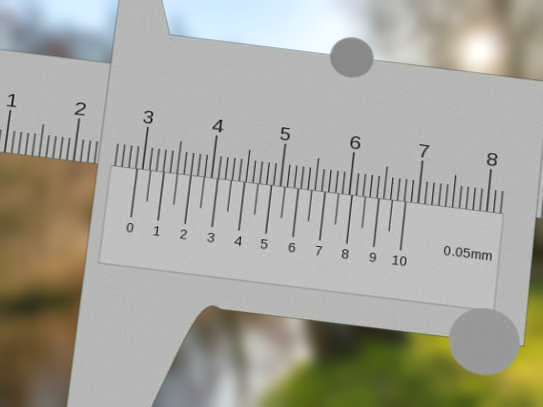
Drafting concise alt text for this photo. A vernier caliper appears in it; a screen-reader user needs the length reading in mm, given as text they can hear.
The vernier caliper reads 29.2 mm
